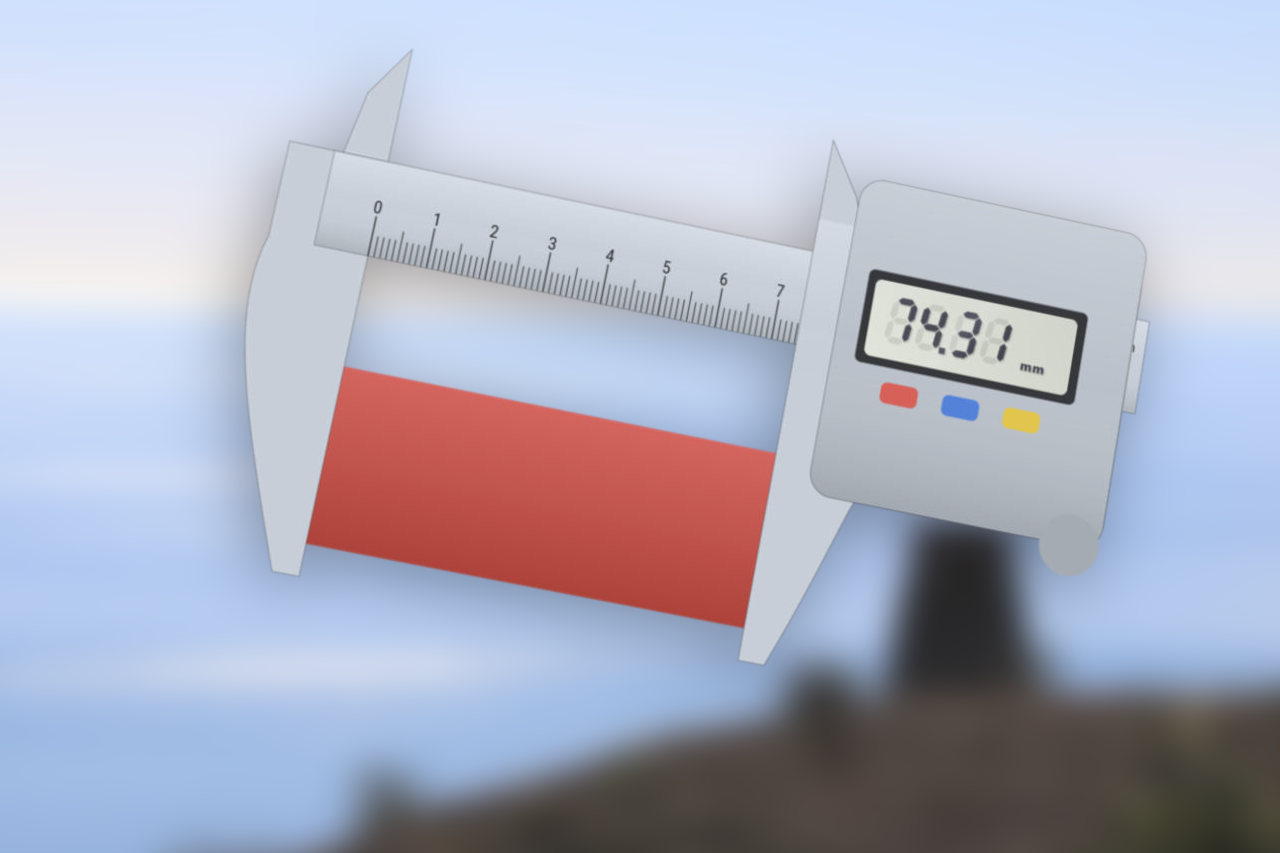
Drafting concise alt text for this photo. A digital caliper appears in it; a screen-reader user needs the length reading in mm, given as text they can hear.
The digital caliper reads 74.31 mm
